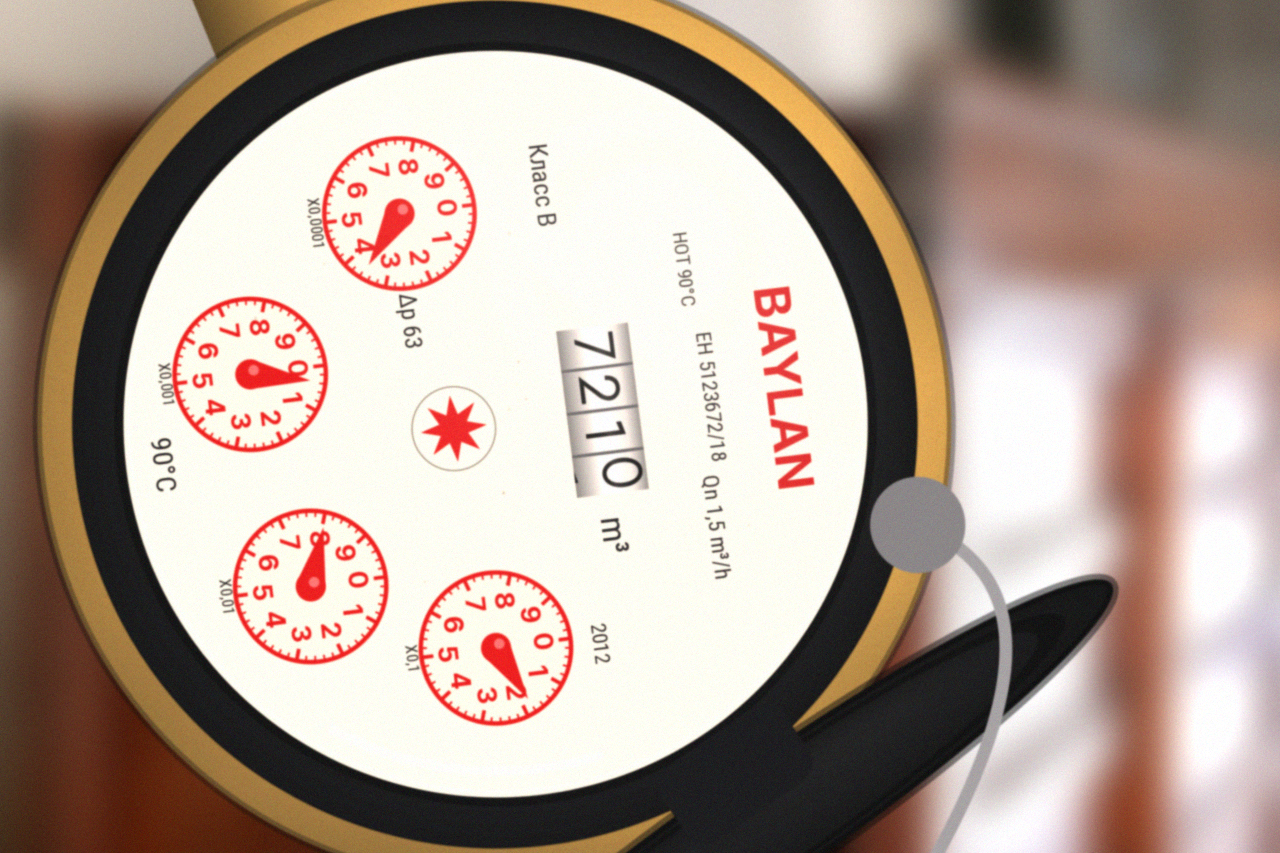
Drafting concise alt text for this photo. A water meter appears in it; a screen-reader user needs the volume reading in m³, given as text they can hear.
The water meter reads 7210.1803 m³
